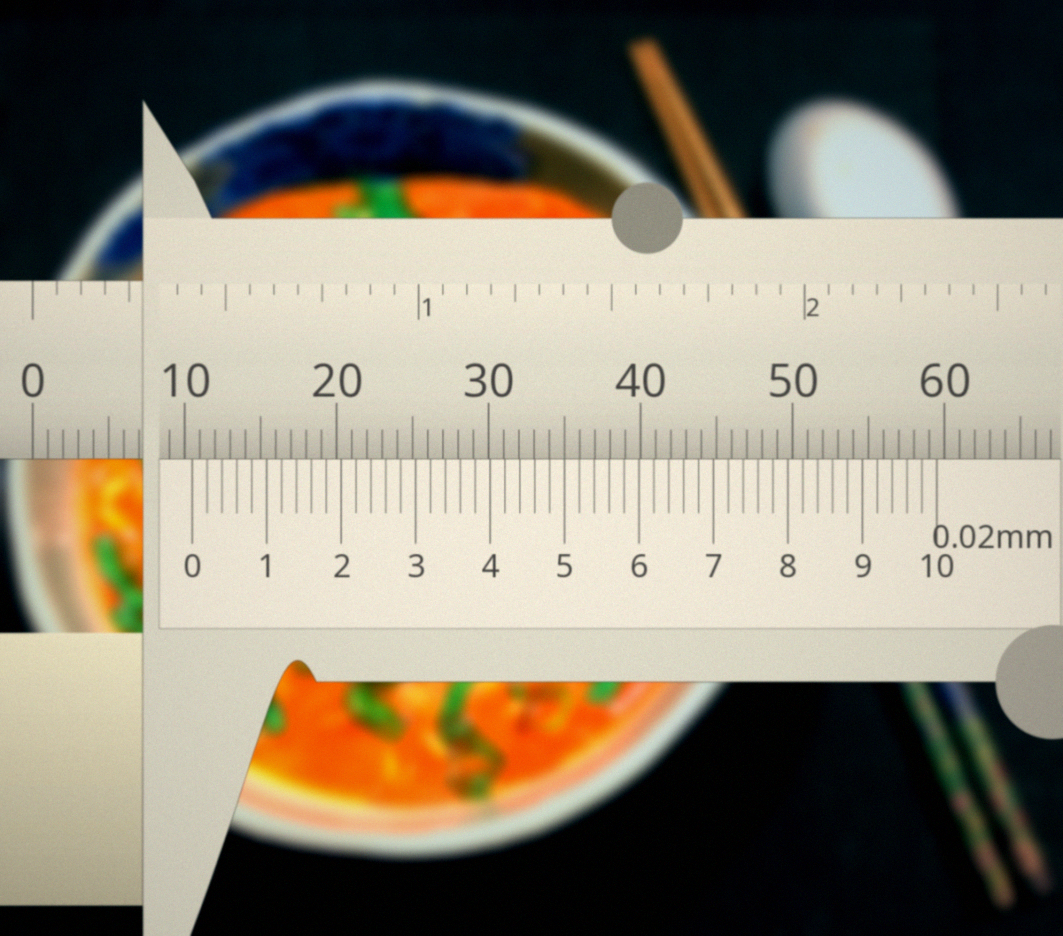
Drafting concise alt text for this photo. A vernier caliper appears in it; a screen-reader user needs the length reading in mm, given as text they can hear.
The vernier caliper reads 10.5 mm
